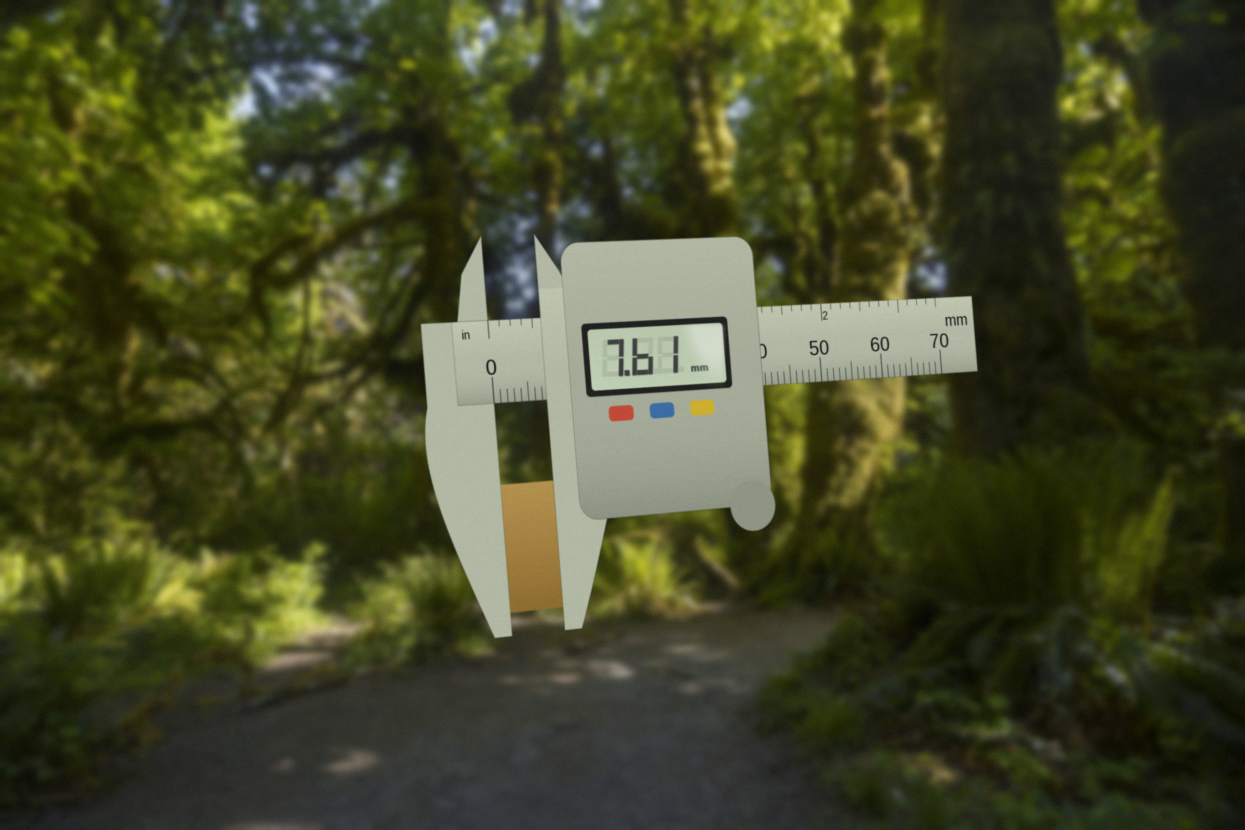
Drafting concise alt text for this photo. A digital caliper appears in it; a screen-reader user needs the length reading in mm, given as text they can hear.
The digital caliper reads 7.61 mm
